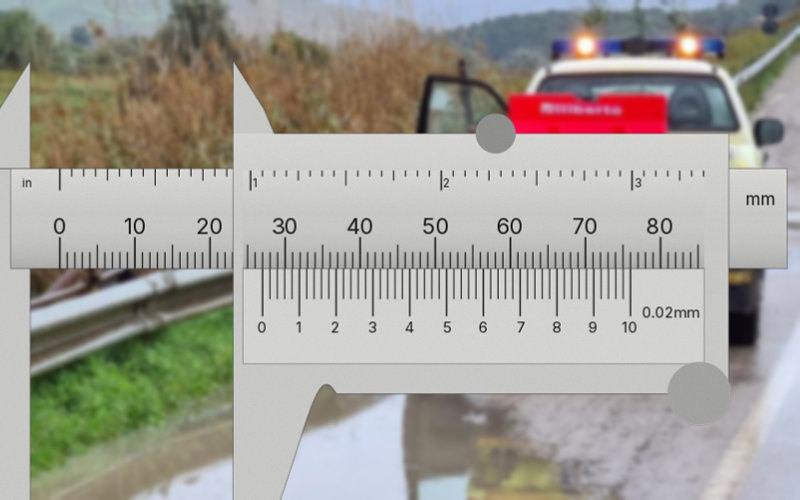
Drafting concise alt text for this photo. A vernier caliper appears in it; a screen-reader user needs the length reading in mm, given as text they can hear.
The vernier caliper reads 27.0 mm
